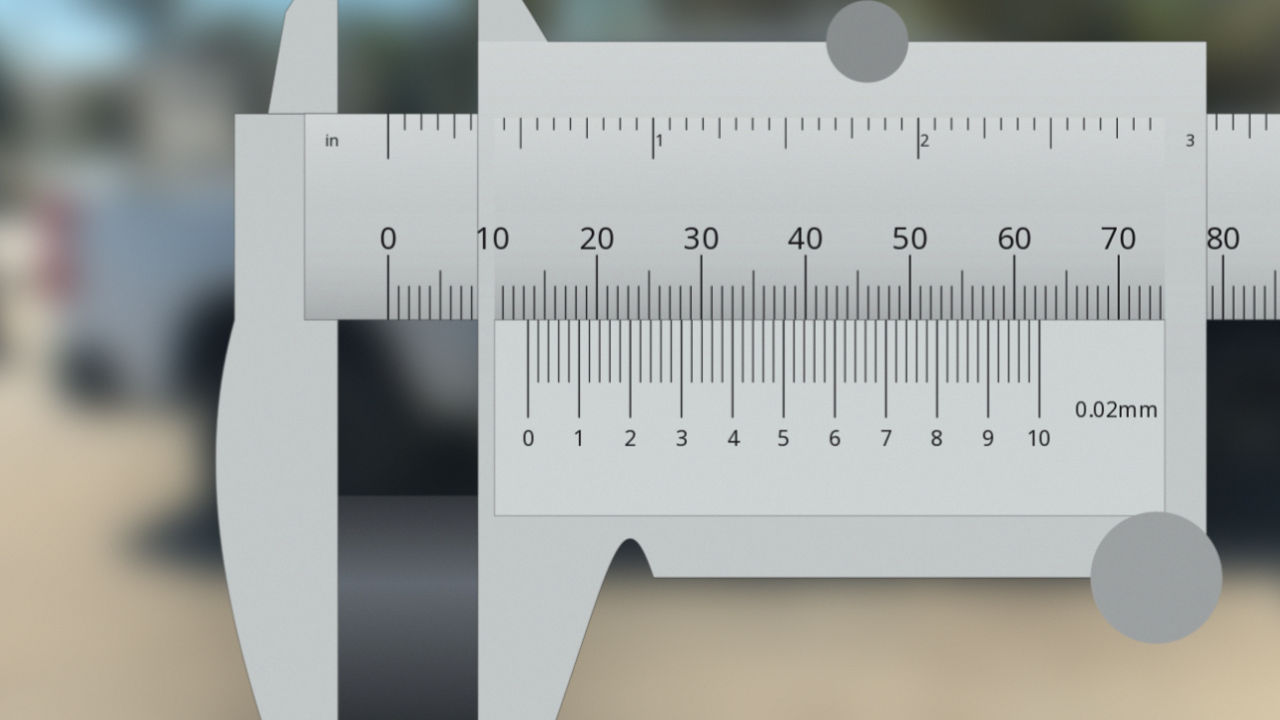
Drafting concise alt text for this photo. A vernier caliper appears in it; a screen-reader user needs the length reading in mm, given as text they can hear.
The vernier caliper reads 13.4 mm
